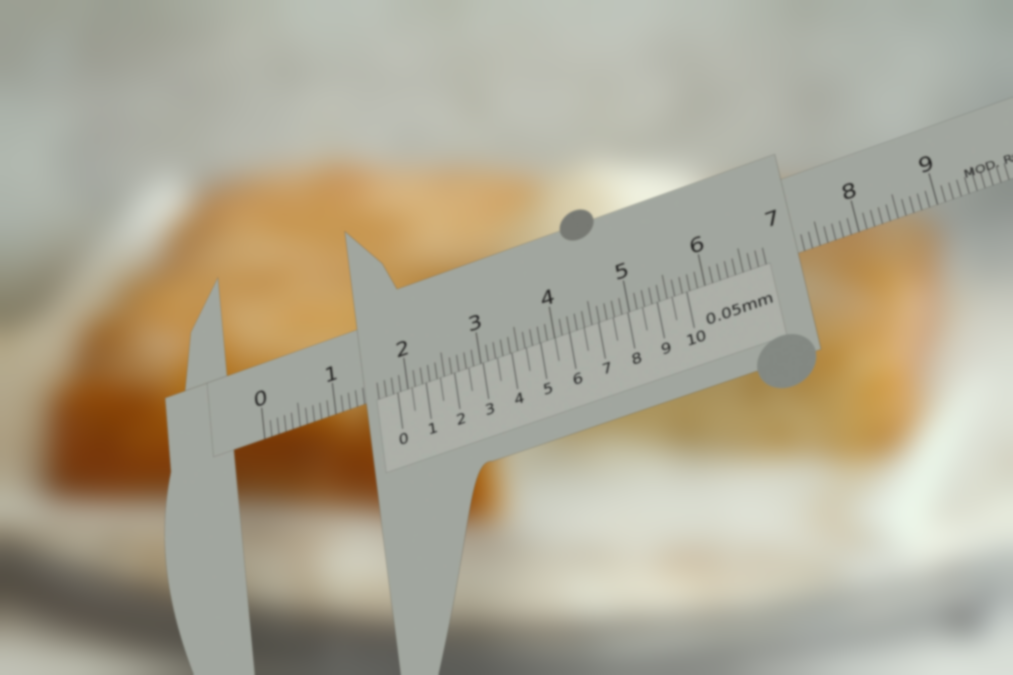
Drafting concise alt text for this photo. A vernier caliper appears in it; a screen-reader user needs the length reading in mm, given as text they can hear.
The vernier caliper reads 18.6 mm
